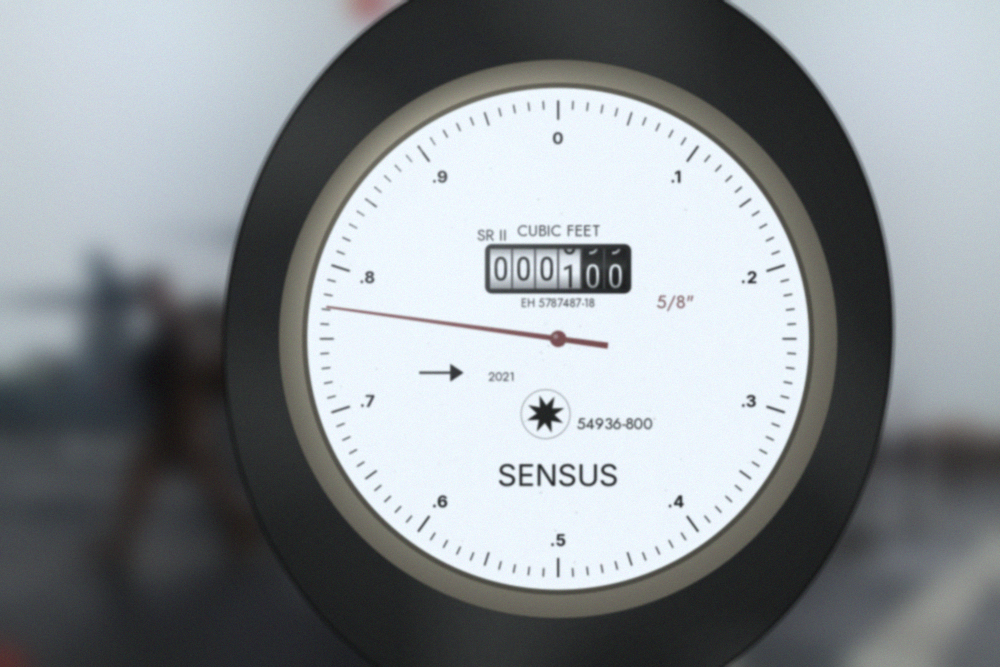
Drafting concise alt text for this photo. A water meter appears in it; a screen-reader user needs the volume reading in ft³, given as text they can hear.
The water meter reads 99.77 ft³
